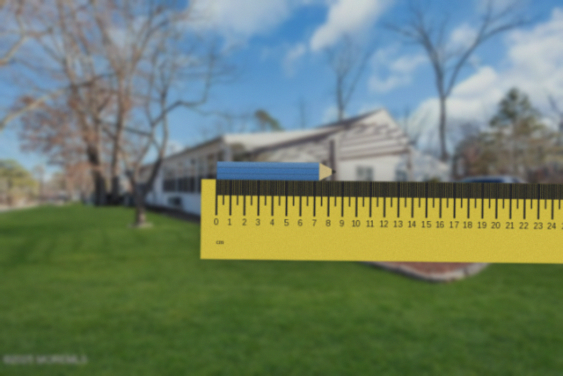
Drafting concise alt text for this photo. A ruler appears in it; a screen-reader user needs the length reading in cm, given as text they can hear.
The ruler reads 8.5 cm
